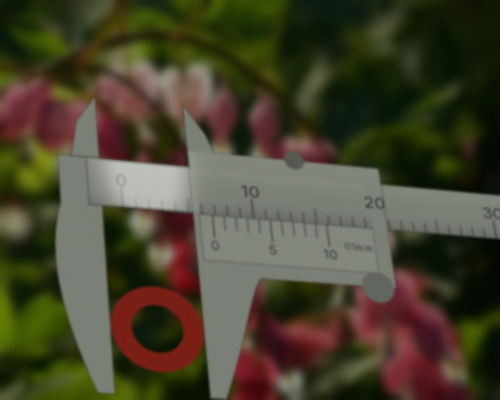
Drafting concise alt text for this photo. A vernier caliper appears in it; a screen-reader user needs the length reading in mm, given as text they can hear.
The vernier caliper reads 6.8 mm
